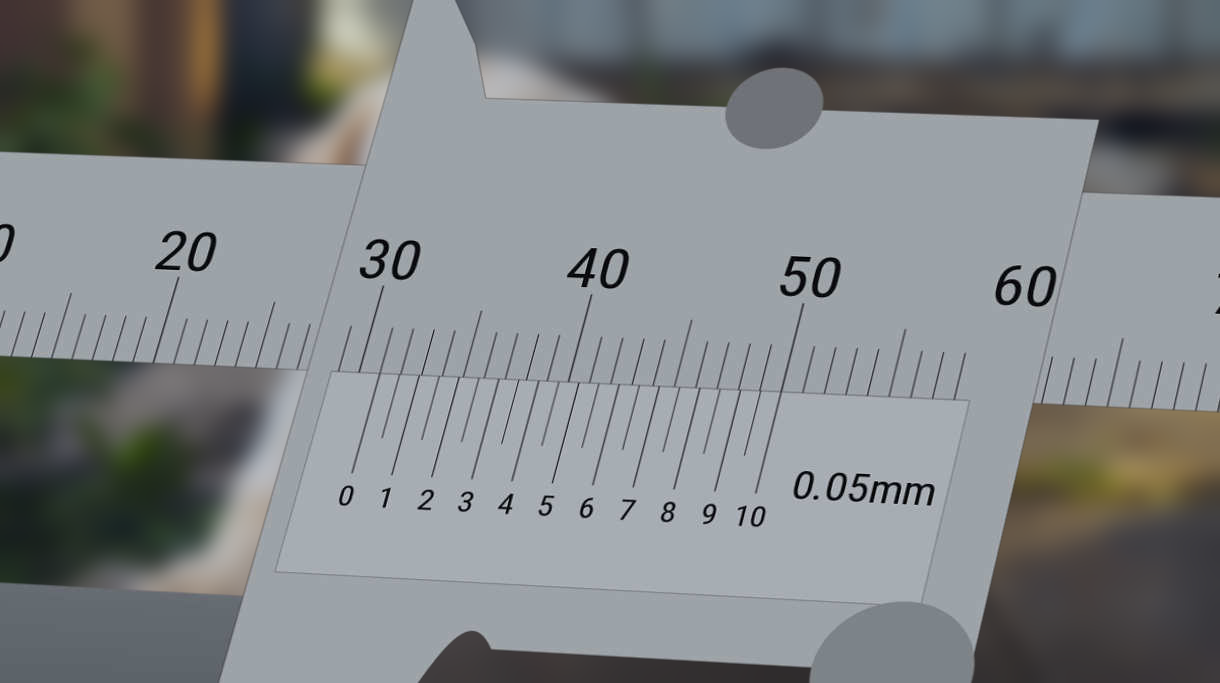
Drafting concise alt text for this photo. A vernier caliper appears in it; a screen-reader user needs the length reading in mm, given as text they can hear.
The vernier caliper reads 31.0 mm
